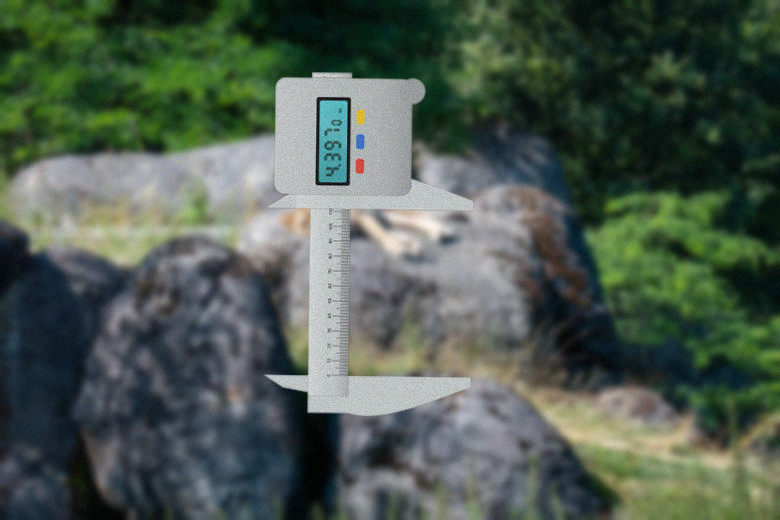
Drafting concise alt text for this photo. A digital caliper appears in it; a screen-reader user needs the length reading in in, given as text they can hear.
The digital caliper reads 4.3970 in
